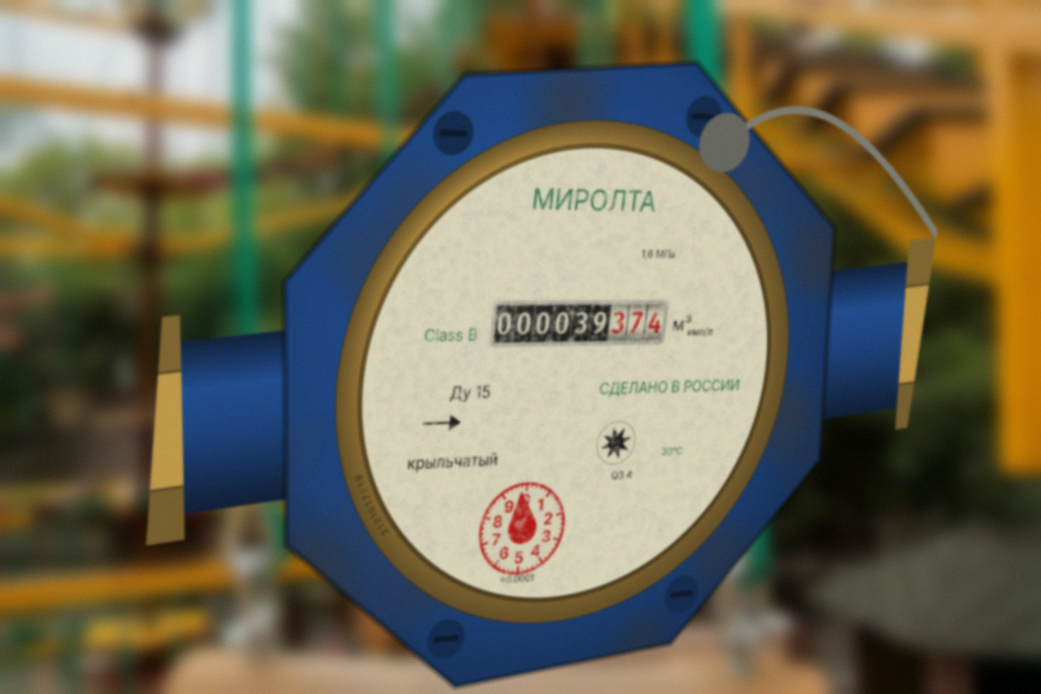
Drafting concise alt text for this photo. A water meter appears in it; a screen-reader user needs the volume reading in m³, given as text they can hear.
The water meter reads 39.3739 m³
